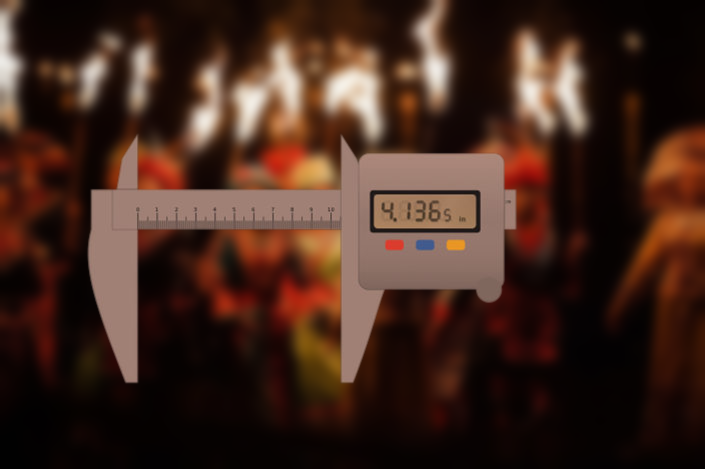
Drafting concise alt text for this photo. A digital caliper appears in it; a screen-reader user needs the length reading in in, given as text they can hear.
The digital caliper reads 4.1365 in
